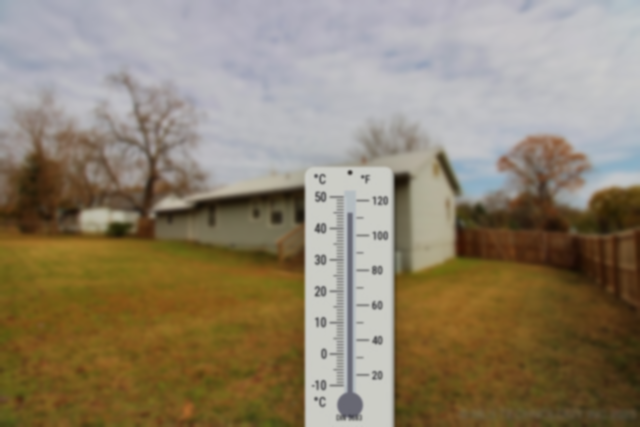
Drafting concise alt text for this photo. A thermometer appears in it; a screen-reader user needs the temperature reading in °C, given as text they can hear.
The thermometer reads 45 °C
